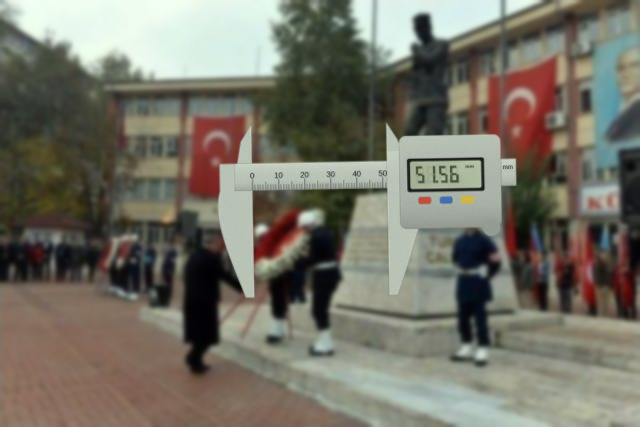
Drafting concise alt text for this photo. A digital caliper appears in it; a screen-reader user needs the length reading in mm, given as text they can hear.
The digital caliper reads 51.56 mm
